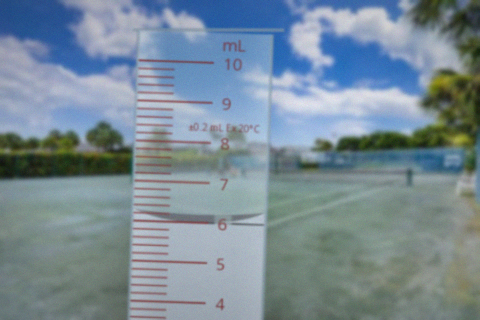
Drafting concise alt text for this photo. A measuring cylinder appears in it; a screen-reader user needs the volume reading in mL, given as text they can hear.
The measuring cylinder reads 6 mL
